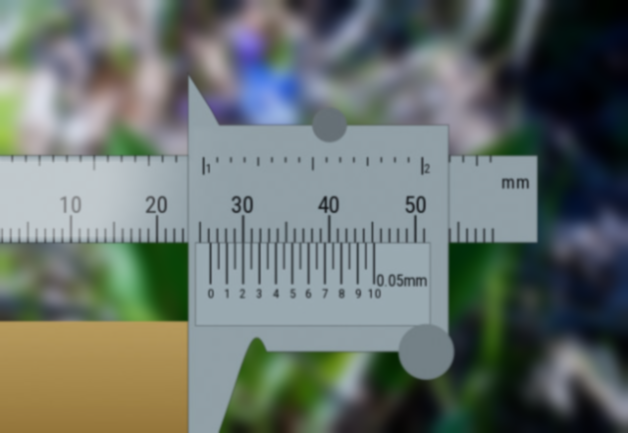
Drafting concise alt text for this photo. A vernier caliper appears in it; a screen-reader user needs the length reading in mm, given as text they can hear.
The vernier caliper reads 26.2 mm
